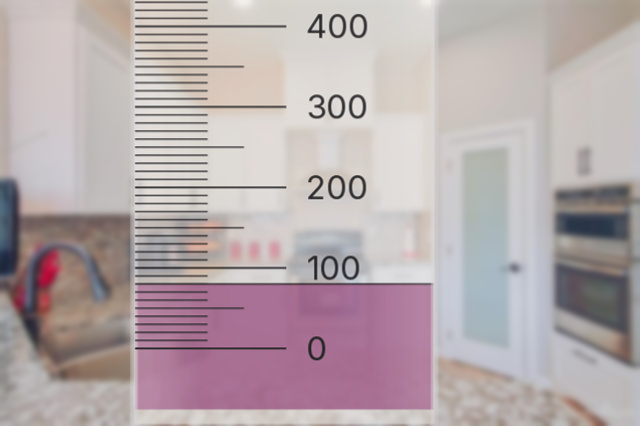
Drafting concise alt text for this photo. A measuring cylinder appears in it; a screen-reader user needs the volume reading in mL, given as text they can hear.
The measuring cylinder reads 80 mL
